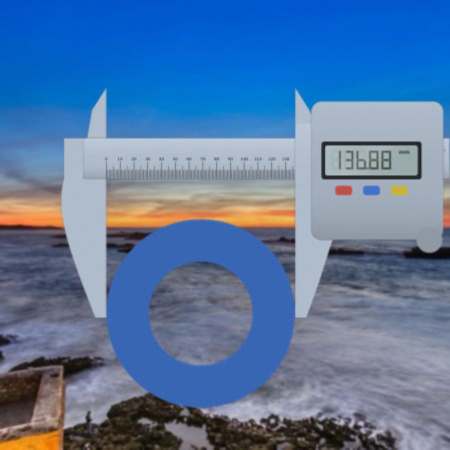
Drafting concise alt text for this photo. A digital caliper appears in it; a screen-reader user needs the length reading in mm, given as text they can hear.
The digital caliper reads 136.88 mm
